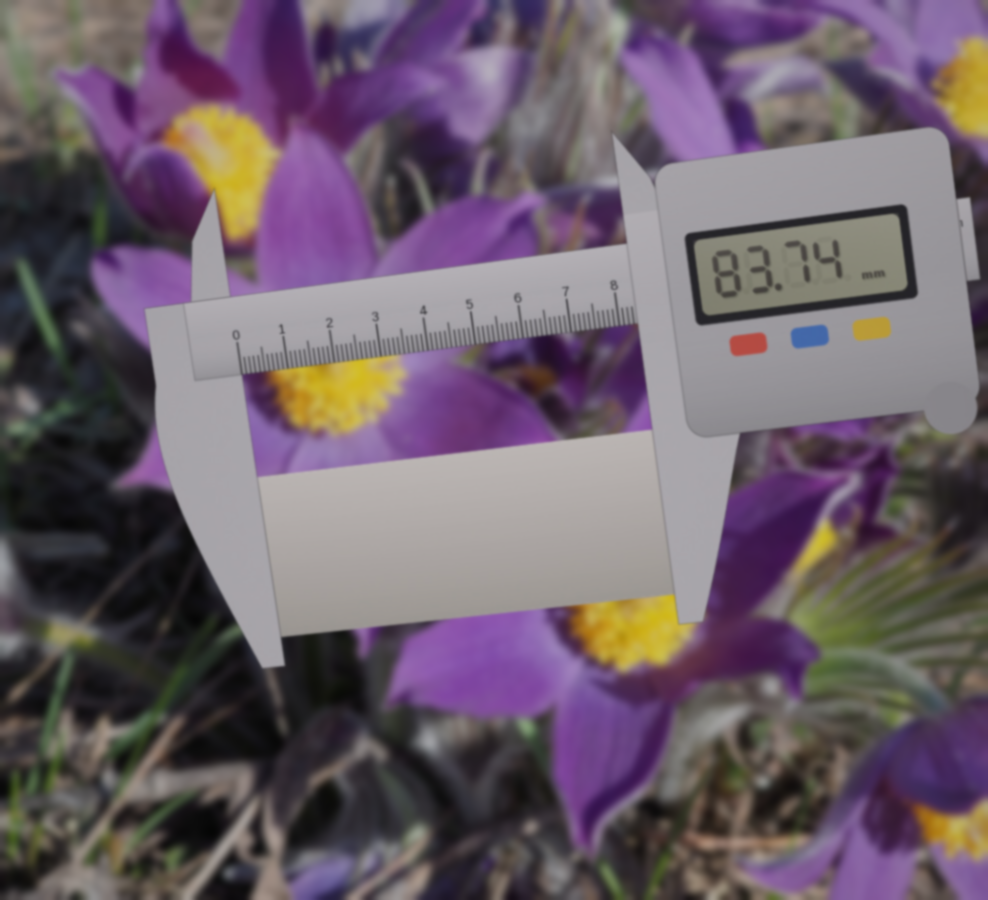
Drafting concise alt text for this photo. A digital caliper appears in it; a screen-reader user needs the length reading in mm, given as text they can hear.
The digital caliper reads 83.74 mm
